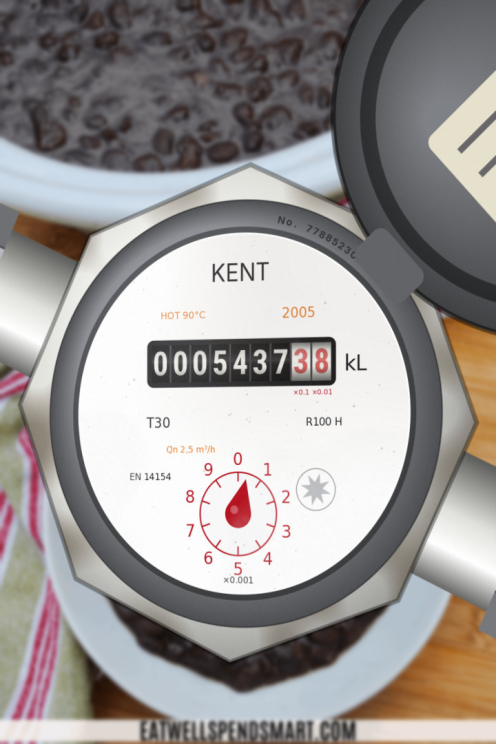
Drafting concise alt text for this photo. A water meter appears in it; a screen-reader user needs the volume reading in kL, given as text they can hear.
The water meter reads 5437.380 kL
